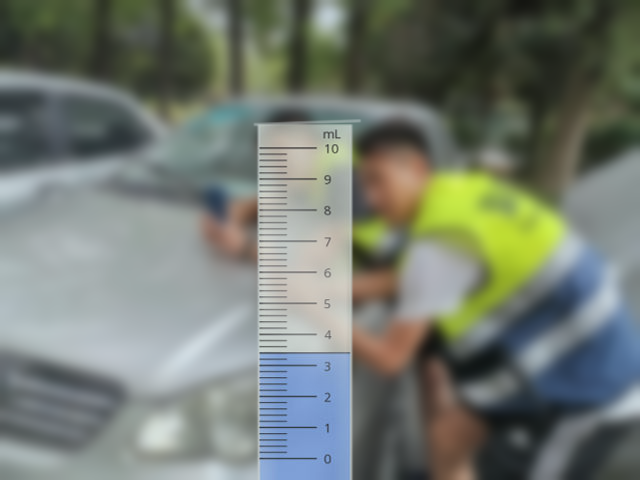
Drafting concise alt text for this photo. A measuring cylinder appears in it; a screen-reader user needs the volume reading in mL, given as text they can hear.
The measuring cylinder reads 3.4 mL
